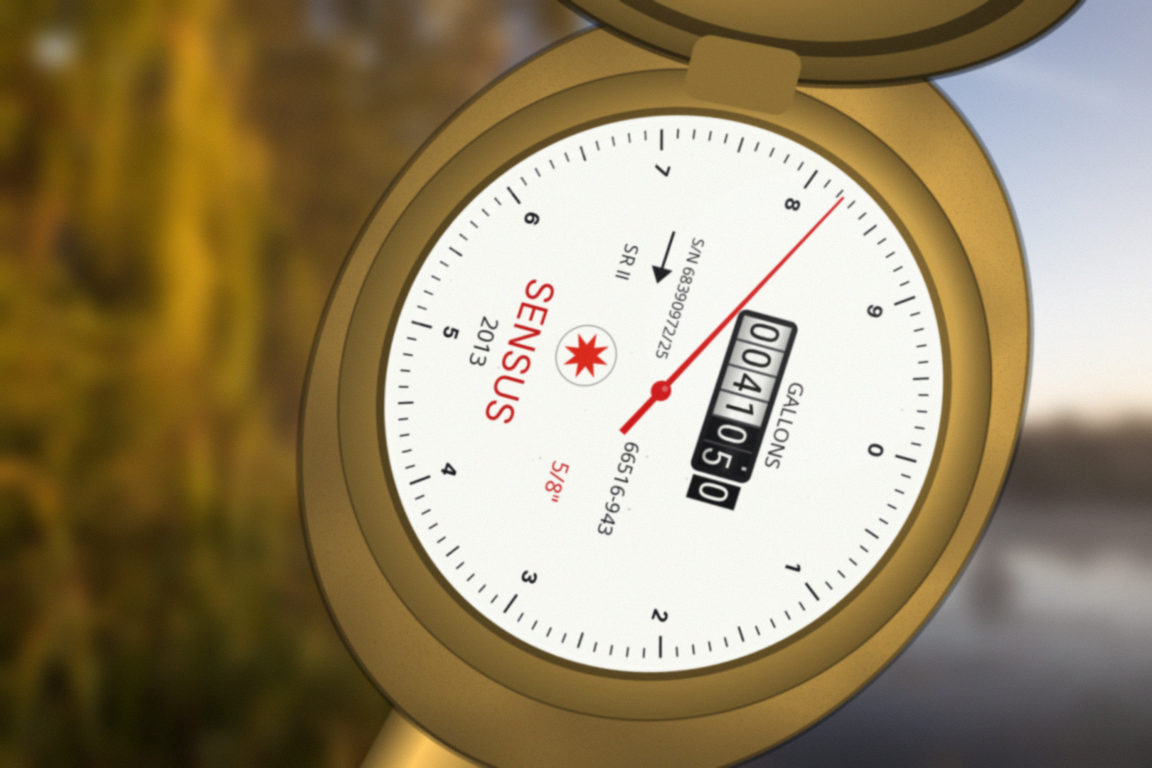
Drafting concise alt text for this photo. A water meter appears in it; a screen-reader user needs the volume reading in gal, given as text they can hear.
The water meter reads 41048.2 gal
